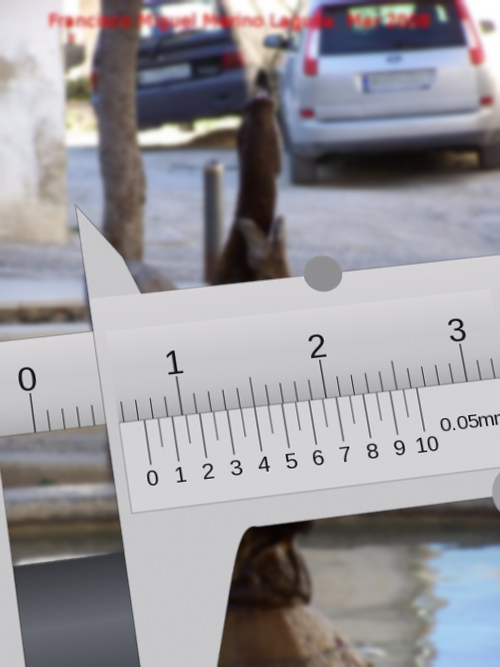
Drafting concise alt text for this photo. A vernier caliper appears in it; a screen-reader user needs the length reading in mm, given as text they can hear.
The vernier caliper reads 7.4 mm
